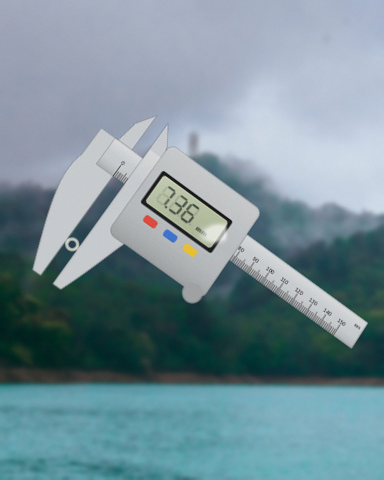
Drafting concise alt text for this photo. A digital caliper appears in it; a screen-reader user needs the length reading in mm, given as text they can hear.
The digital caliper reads 7.36 mm
